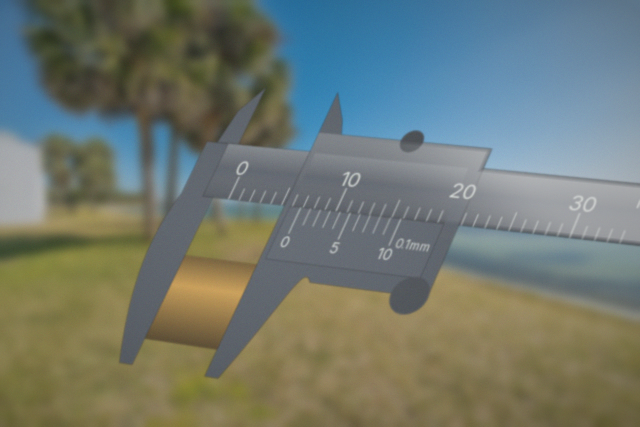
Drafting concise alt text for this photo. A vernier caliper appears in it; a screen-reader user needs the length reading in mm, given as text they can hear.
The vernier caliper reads 6.8 mm
